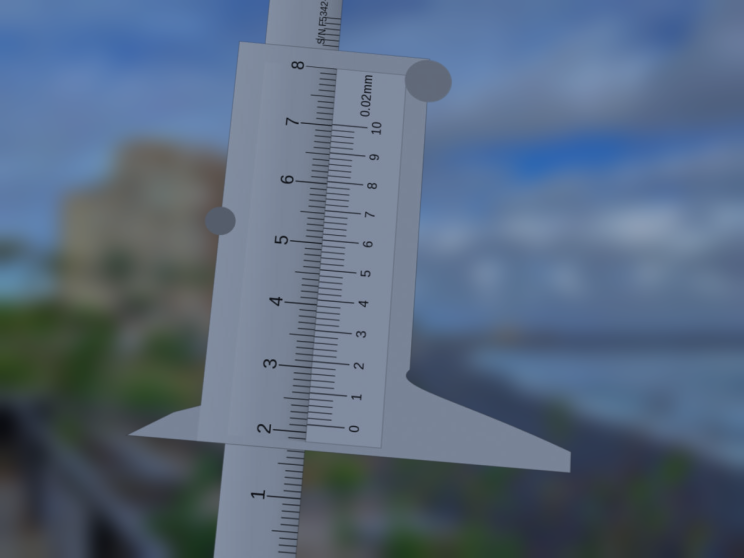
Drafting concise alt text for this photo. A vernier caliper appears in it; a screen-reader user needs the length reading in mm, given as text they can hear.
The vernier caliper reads 21.2 mm
